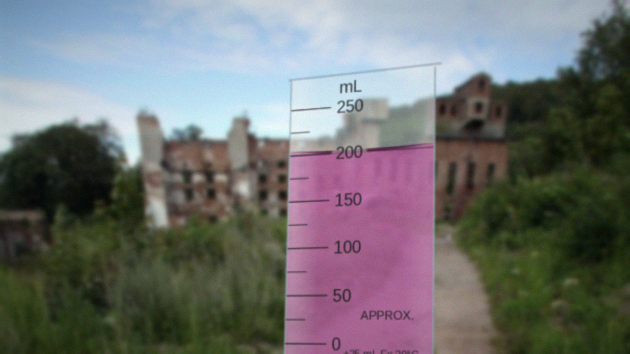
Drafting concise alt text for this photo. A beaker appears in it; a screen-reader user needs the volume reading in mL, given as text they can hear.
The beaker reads 200 mL
